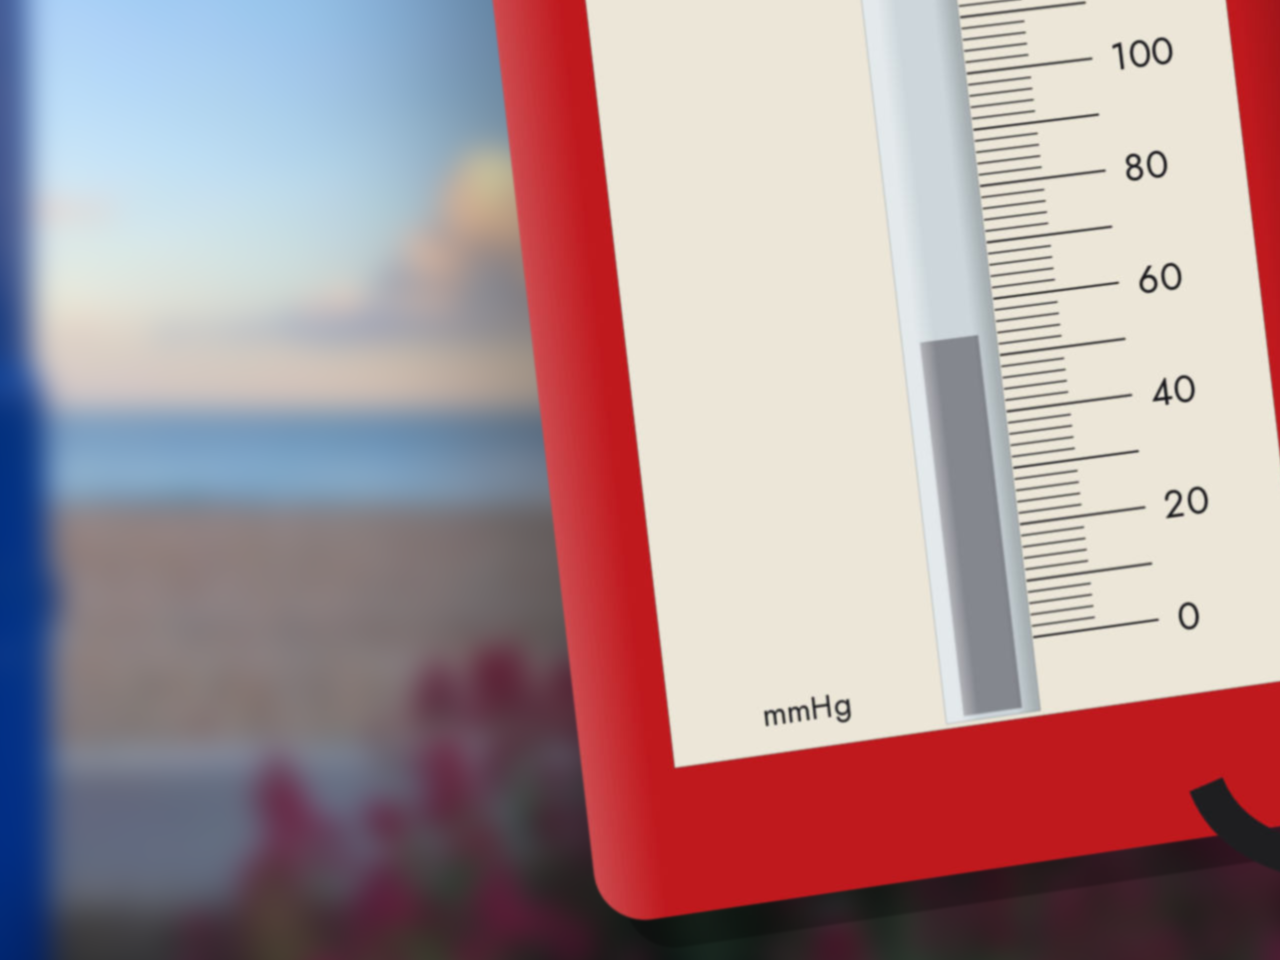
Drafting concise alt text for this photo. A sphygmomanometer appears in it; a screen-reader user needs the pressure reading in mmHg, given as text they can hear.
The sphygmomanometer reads 54 mmHg
